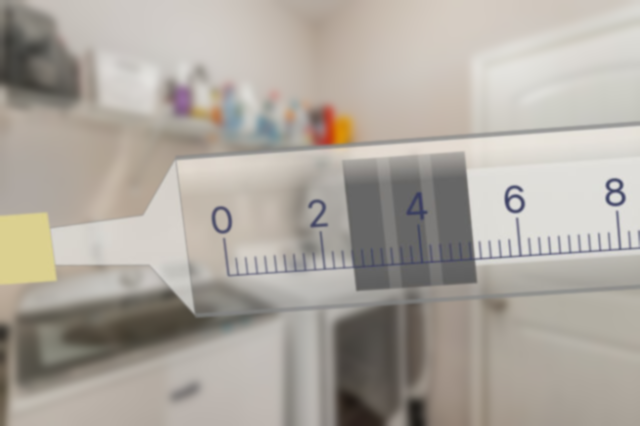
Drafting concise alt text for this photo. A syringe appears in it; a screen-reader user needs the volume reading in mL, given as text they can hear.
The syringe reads 2.6 mL
